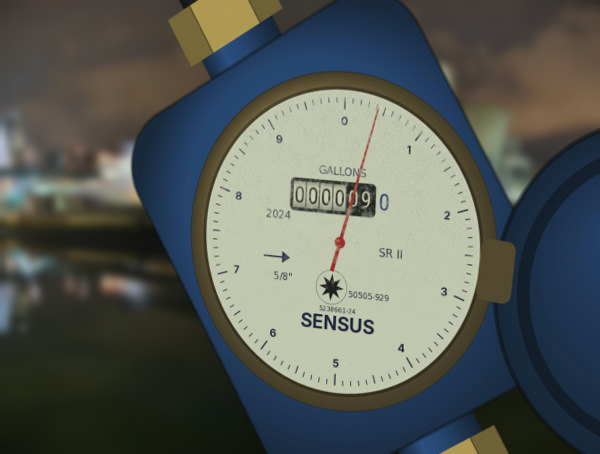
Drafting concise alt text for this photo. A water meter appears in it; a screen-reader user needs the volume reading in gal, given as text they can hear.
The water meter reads 90.4 gal
